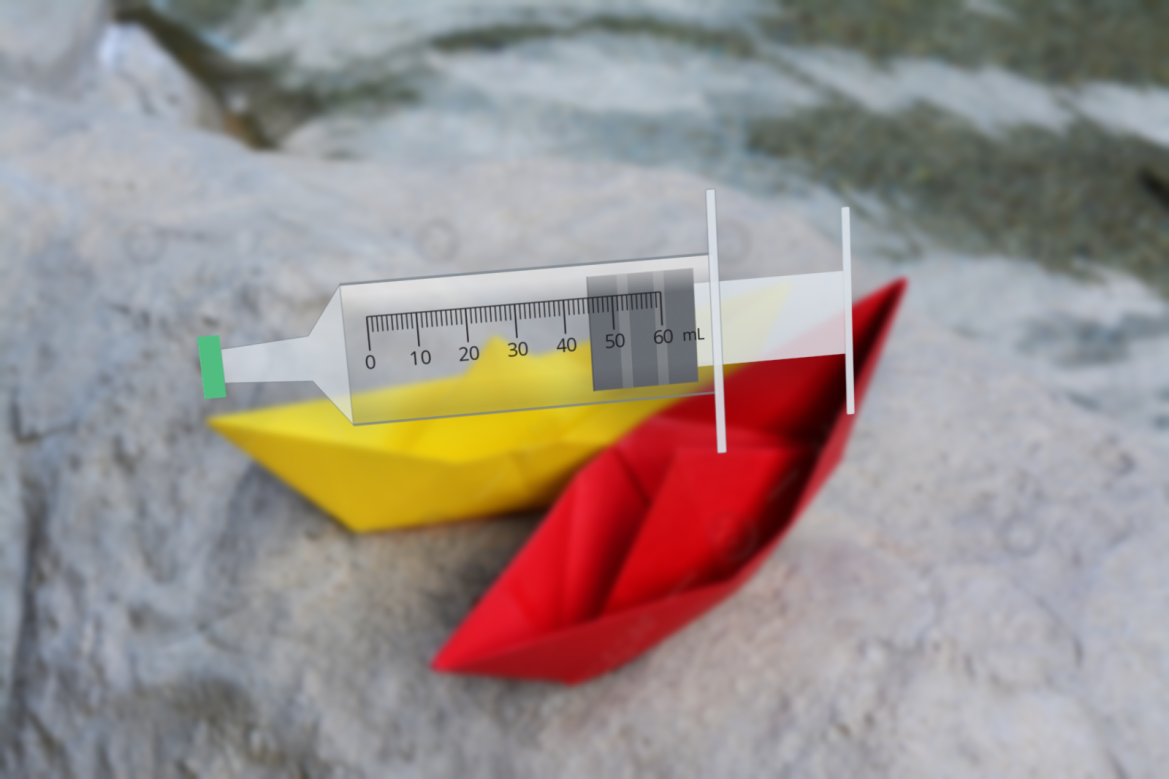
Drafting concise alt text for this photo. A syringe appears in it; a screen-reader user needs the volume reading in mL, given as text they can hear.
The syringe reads 45 mL
